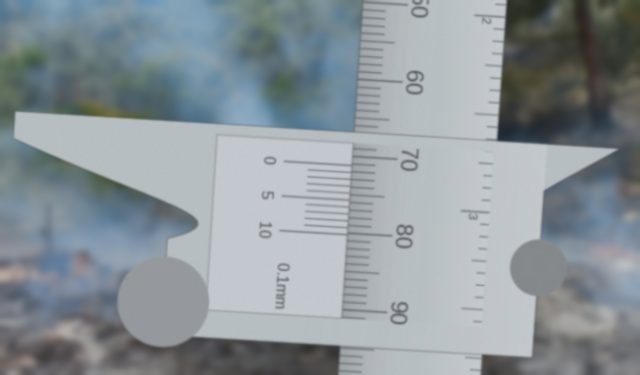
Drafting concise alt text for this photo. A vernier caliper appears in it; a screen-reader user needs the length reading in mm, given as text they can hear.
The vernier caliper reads 71.2 mm
